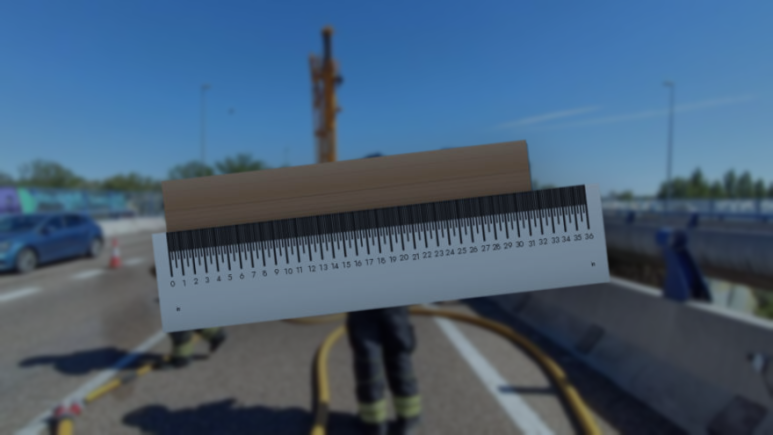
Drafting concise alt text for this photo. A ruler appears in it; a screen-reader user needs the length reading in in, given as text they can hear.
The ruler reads 31.5 in
